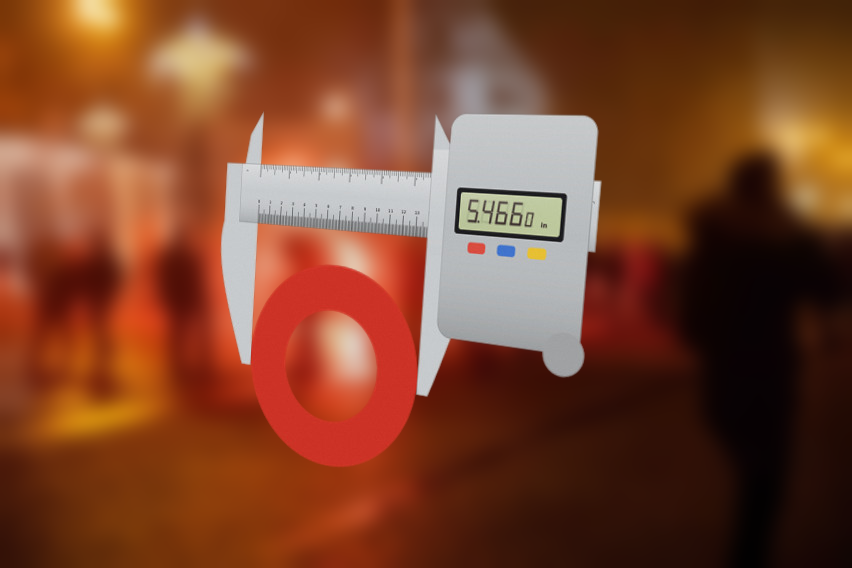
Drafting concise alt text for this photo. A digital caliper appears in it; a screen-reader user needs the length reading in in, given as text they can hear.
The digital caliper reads 5.4660 in
